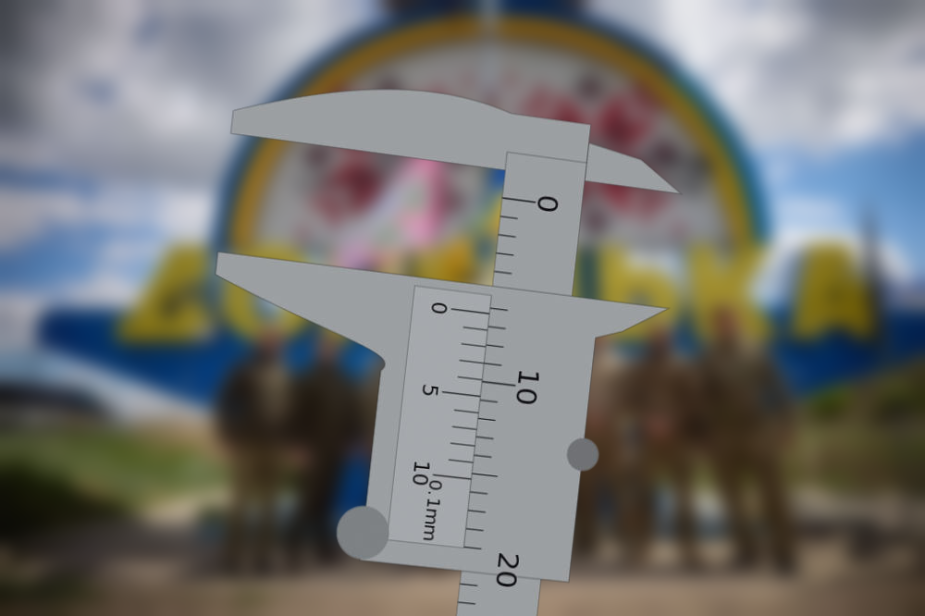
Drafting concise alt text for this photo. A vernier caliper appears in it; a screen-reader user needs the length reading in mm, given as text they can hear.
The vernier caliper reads 6.3 mm
